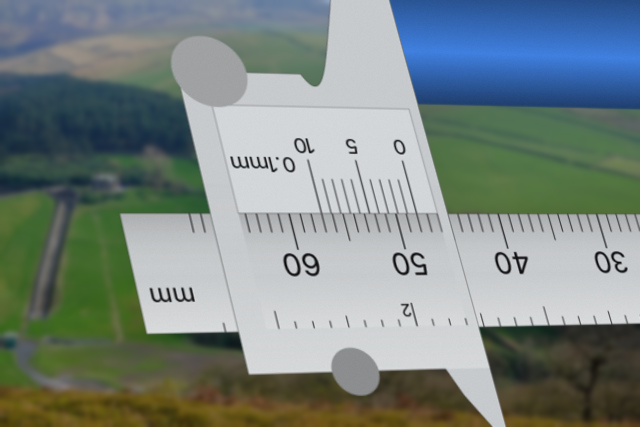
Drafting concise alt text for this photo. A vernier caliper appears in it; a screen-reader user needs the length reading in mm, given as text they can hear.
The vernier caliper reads 48.0 mm
